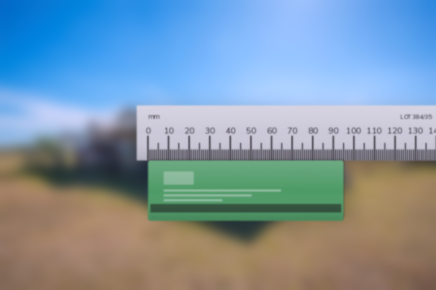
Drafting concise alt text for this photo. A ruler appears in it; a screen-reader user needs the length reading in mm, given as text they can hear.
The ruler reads 95 mm
